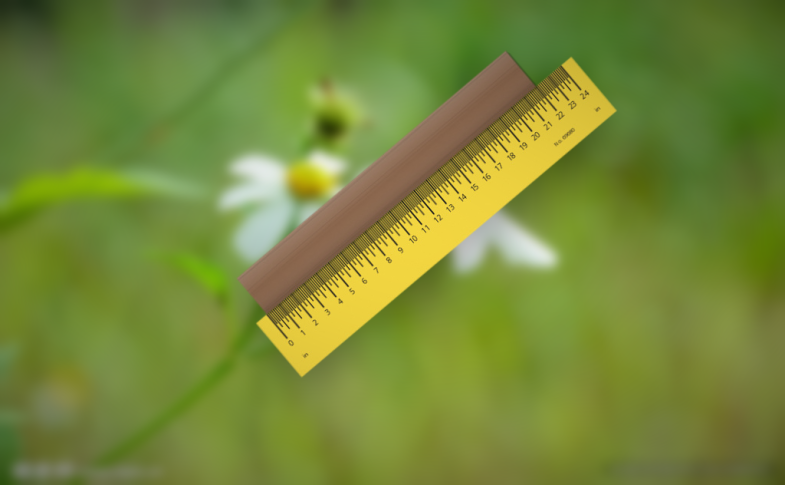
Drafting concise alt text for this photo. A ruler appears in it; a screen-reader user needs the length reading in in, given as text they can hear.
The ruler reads 22 in
